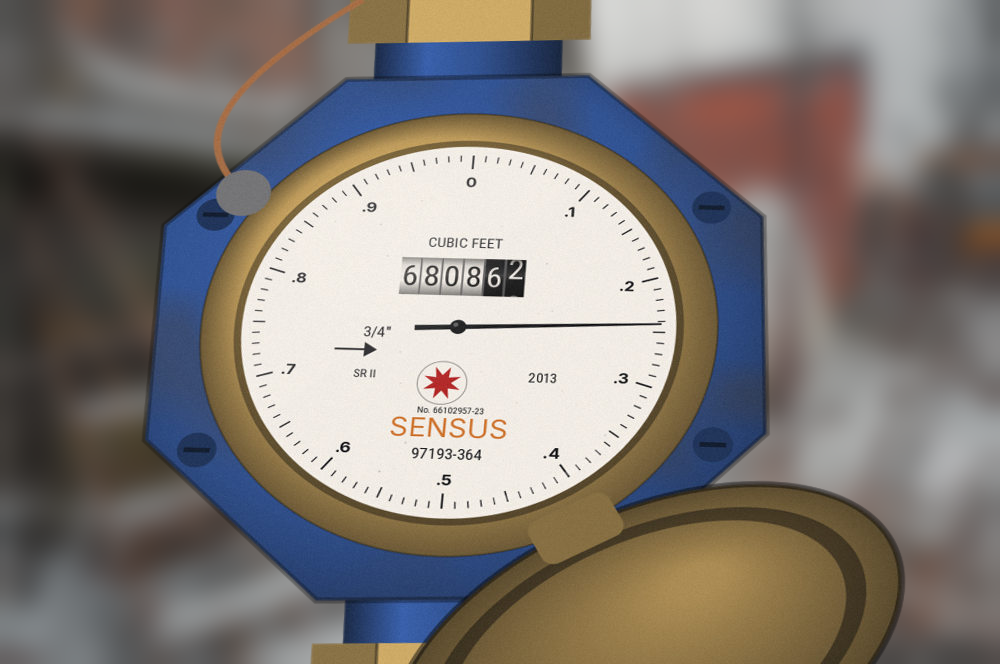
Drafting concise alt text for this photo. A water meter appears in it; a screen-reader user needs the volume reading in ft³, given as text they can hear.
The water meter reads 680862.24 ft³
